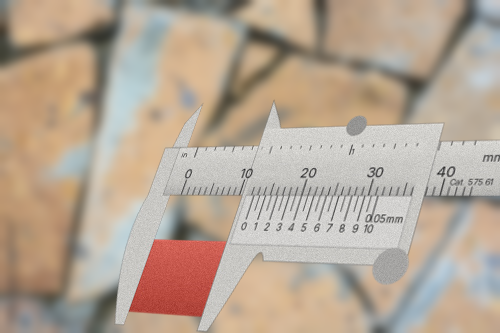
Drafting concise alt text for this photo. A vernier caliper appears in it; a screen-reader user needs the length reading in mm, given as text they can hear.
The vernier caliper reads 12.4 mm
